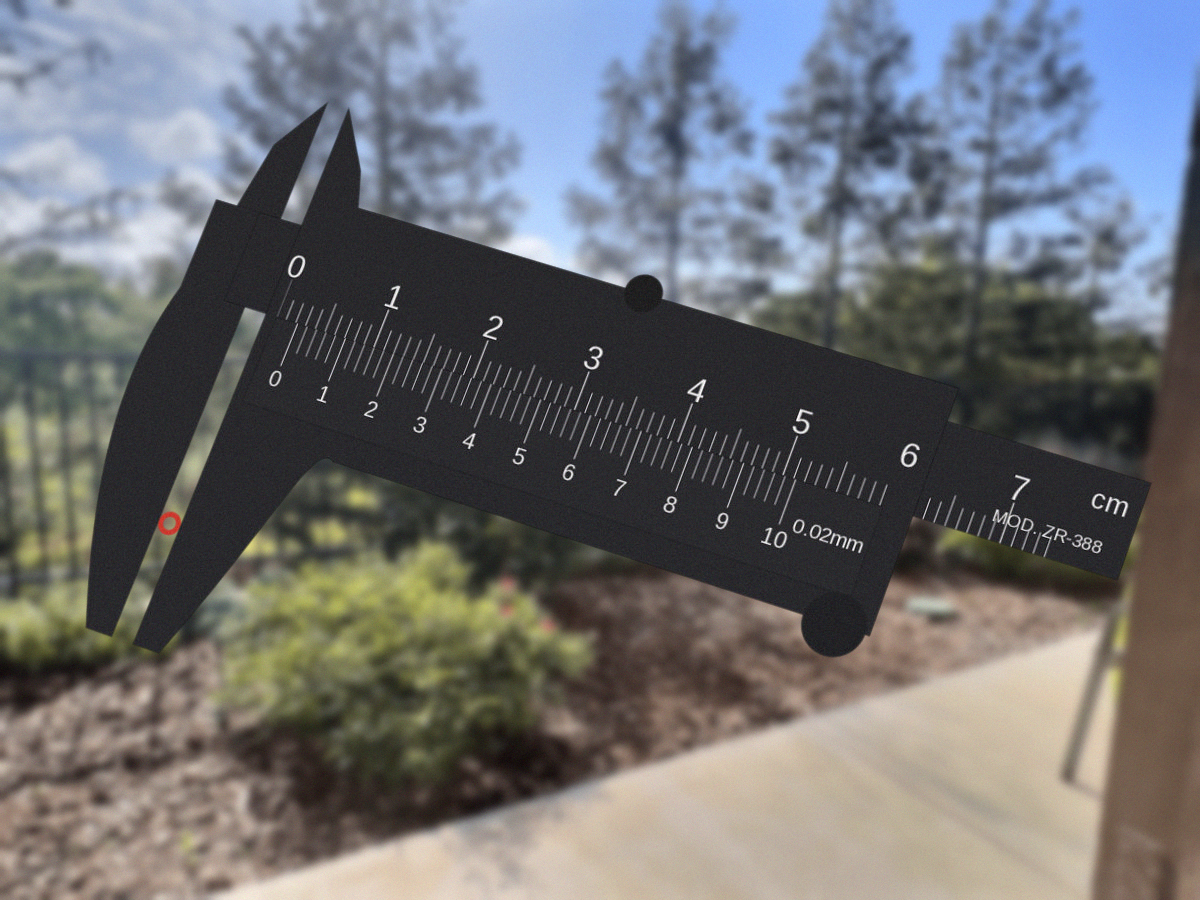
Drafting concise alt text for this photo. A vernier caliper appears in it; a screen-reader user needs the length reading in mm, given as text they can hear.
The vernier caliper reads 2.2 mm
